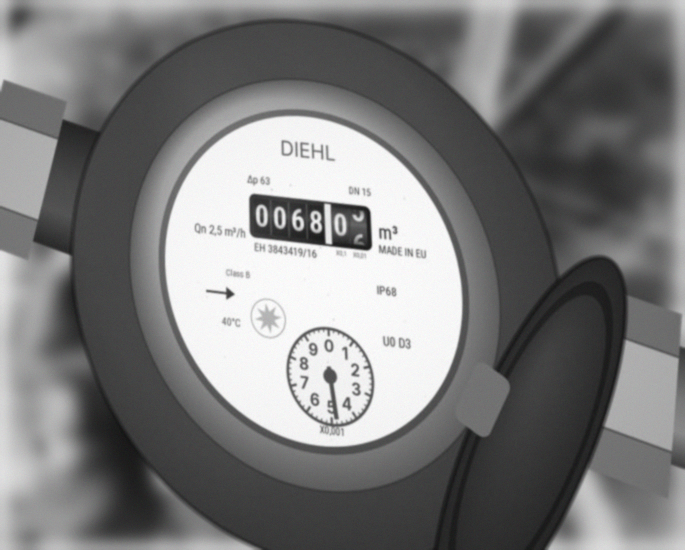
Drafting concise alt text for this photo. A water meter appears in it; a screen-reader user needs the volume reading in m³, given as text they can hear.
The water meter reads 68.054 m³
